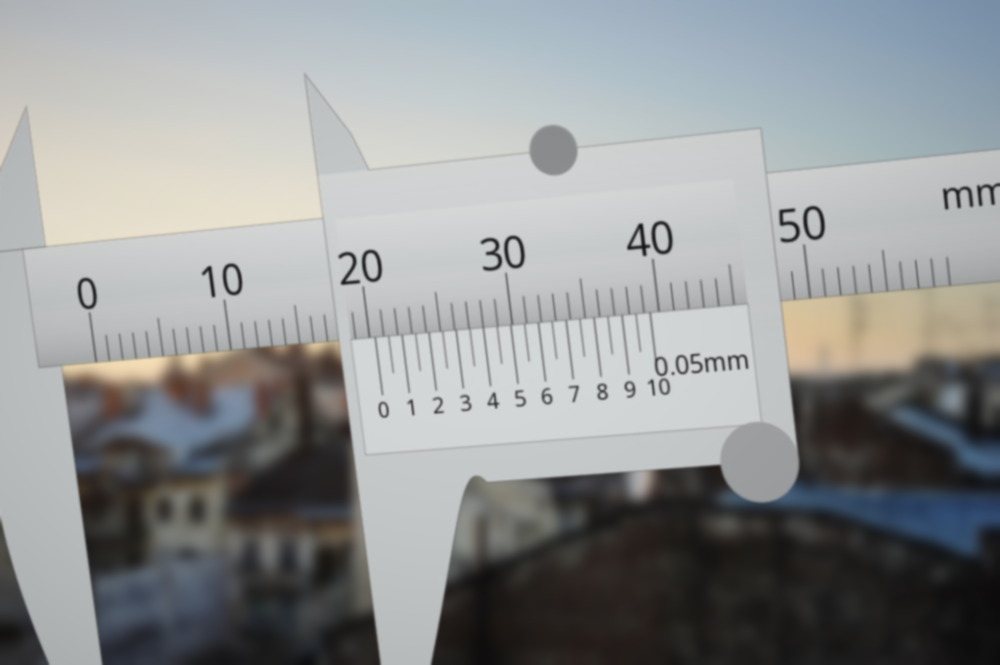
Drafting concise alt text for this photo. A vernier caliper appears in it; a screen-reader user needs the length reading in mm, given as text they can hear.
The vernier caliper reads 20.4 mm
